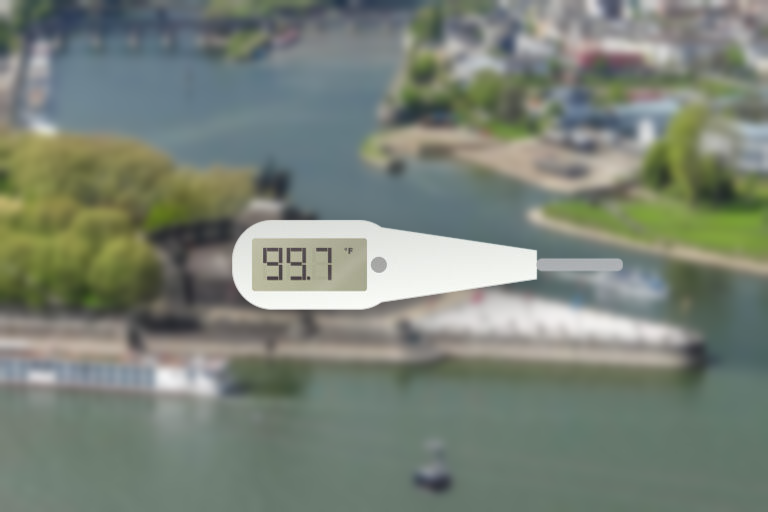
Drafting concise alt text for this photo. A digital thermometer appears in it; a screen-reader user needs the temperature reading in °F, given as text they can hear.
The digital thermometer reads 99.7 °F
